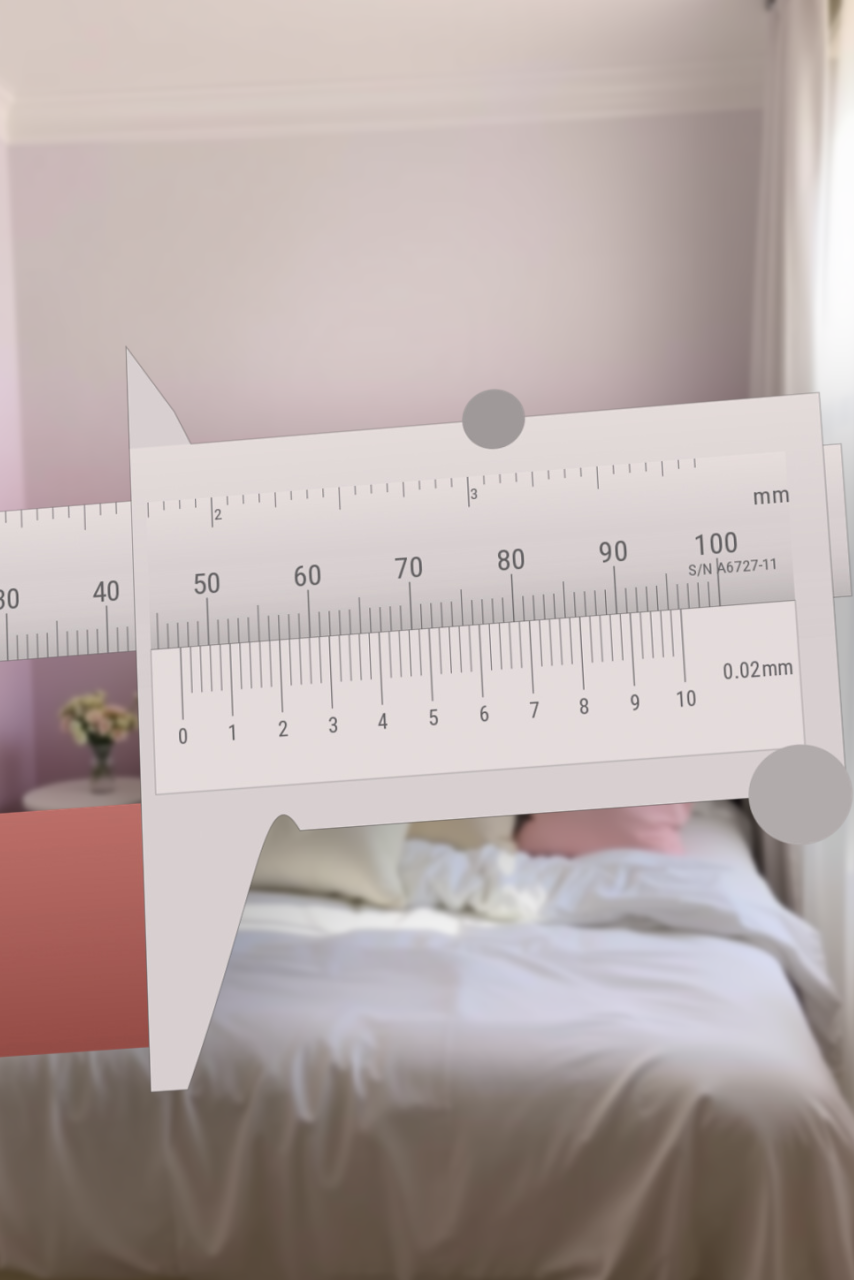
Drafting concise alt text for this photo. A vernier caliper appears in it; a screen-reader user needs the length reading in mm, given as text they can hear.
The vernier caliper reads 47.2 mm
